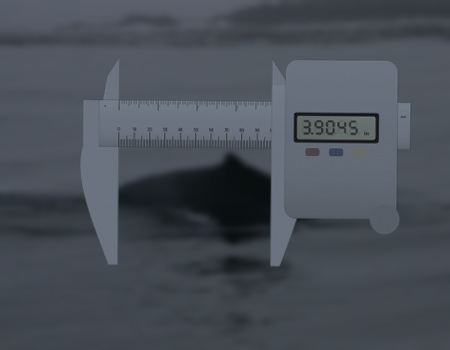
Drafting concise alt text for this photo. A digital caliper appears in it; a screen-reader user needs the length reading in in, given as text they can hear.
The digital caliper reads 3.9045 in
